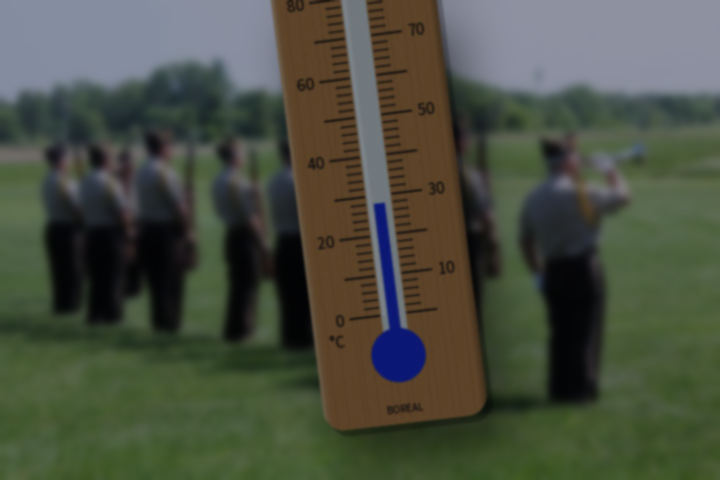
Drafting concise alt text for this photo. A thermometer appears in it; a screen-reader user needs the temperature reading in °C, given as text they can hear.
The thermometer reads 28 °C
